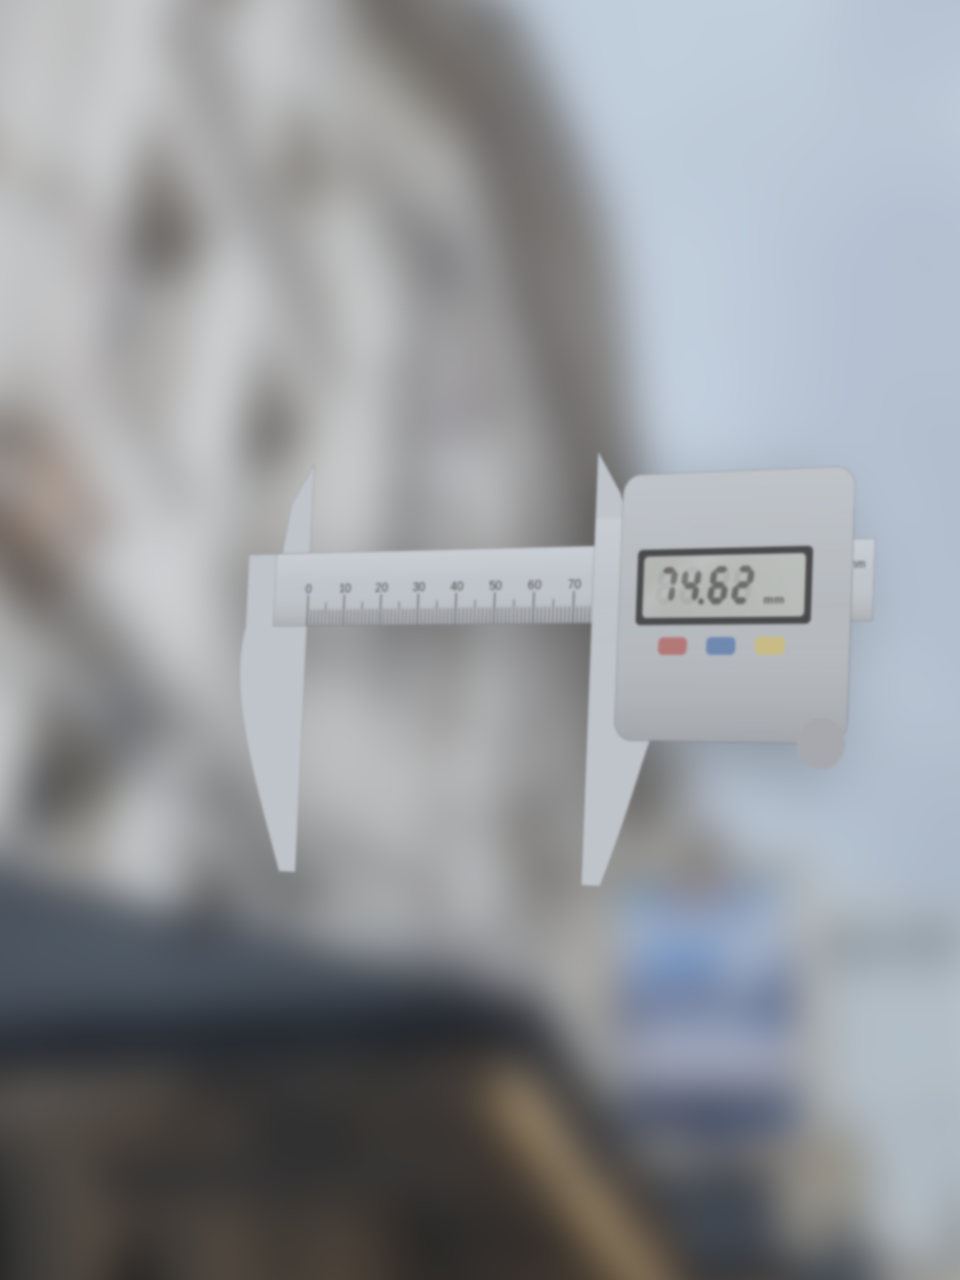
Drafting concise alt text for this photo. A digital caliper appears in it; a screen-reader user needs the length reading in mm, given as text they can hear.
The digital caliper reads 74.62 mm
